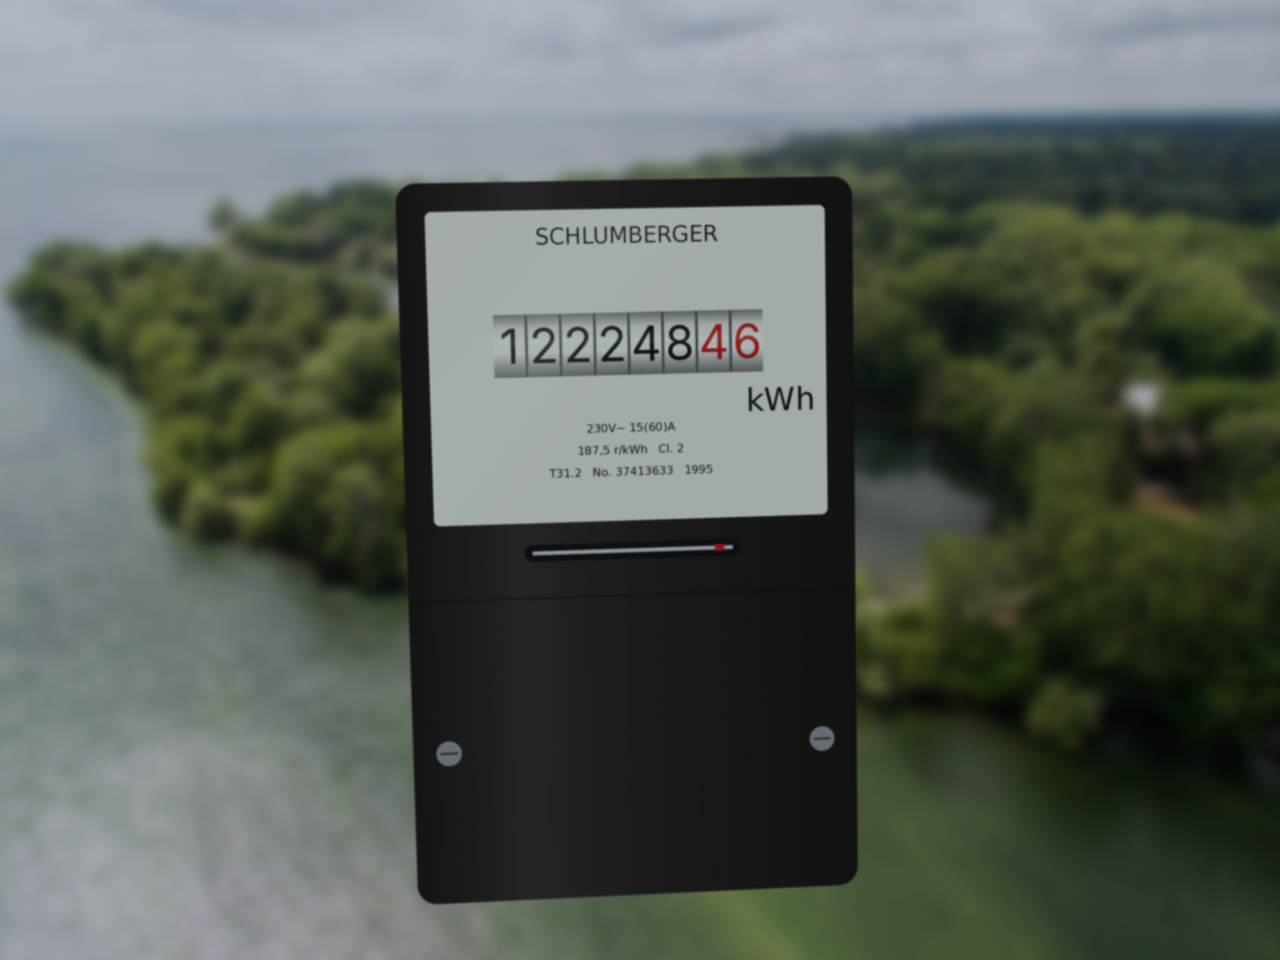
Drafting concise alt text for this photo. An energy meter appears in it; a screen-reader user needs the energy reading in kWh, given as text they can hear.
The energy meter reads 122248.46 kWh
